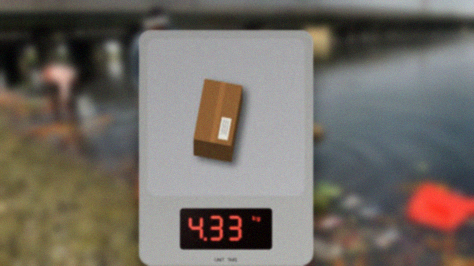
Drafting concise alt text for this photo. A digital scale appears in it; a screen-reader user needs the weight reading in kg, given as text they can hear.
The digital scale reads 4.33 kg
